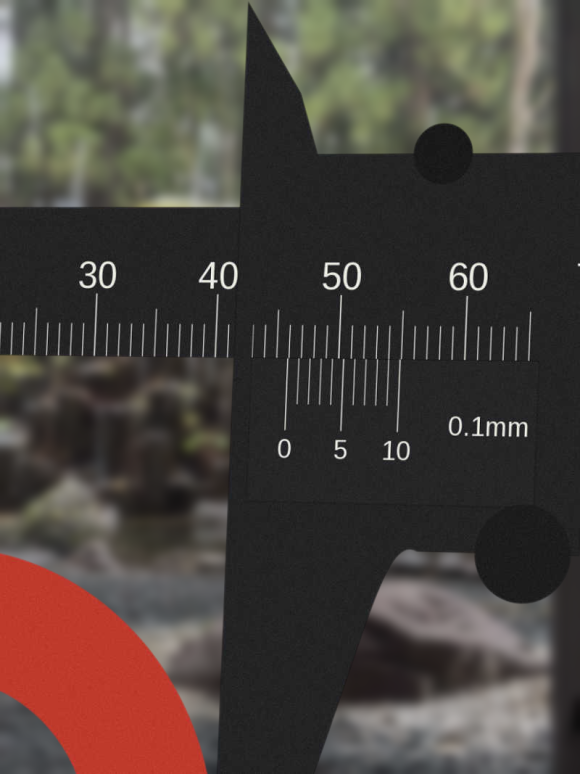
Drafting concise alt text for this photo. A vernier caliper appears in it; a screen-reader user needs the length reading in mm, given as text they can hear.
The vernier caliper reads 45.9 mm
